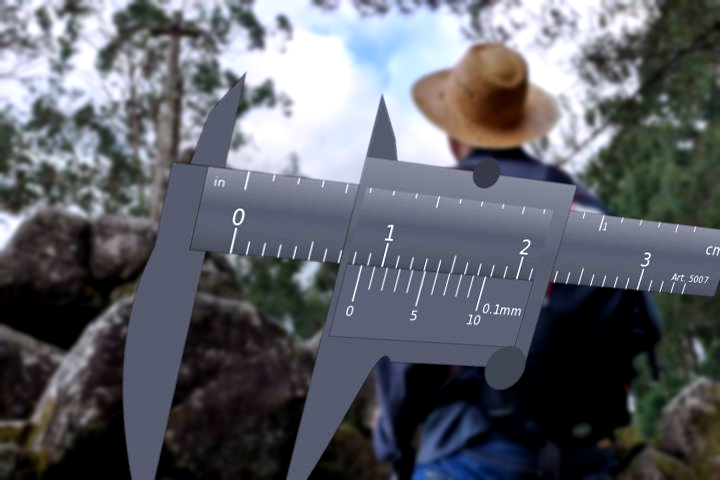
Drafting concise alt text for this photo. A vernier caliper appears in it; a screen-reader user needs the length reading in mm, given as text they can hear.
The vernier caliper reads 8.6 mm
